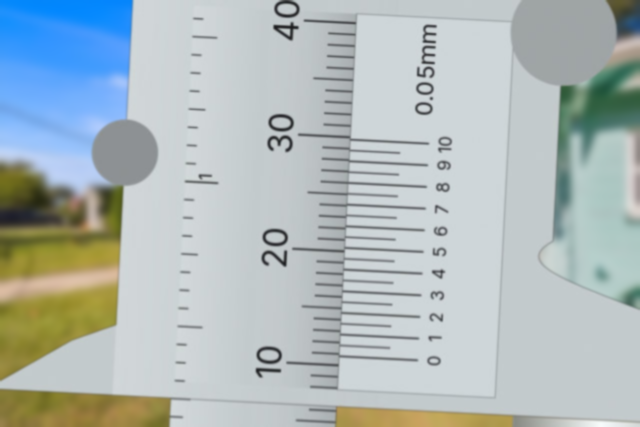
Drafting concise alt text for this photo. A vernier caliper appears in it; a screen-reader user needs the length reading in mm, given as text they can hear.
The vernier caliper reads 10.8 mm
